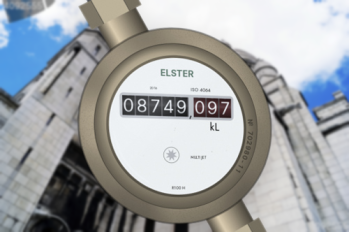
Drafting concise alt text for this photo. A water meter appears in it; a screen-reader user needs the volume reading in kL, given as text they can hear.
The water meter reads 8749.097 kL
